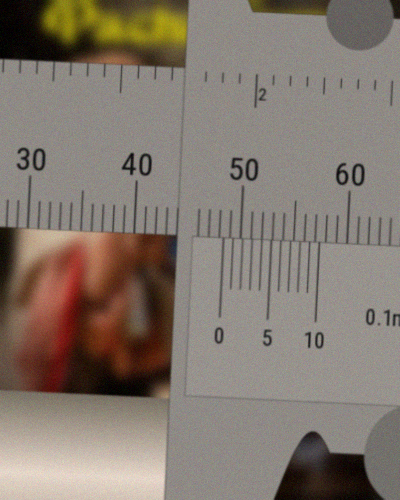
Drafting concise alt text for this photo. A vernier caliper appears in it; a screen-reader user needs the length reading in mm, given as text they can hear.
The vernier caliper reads 48.4 mm
